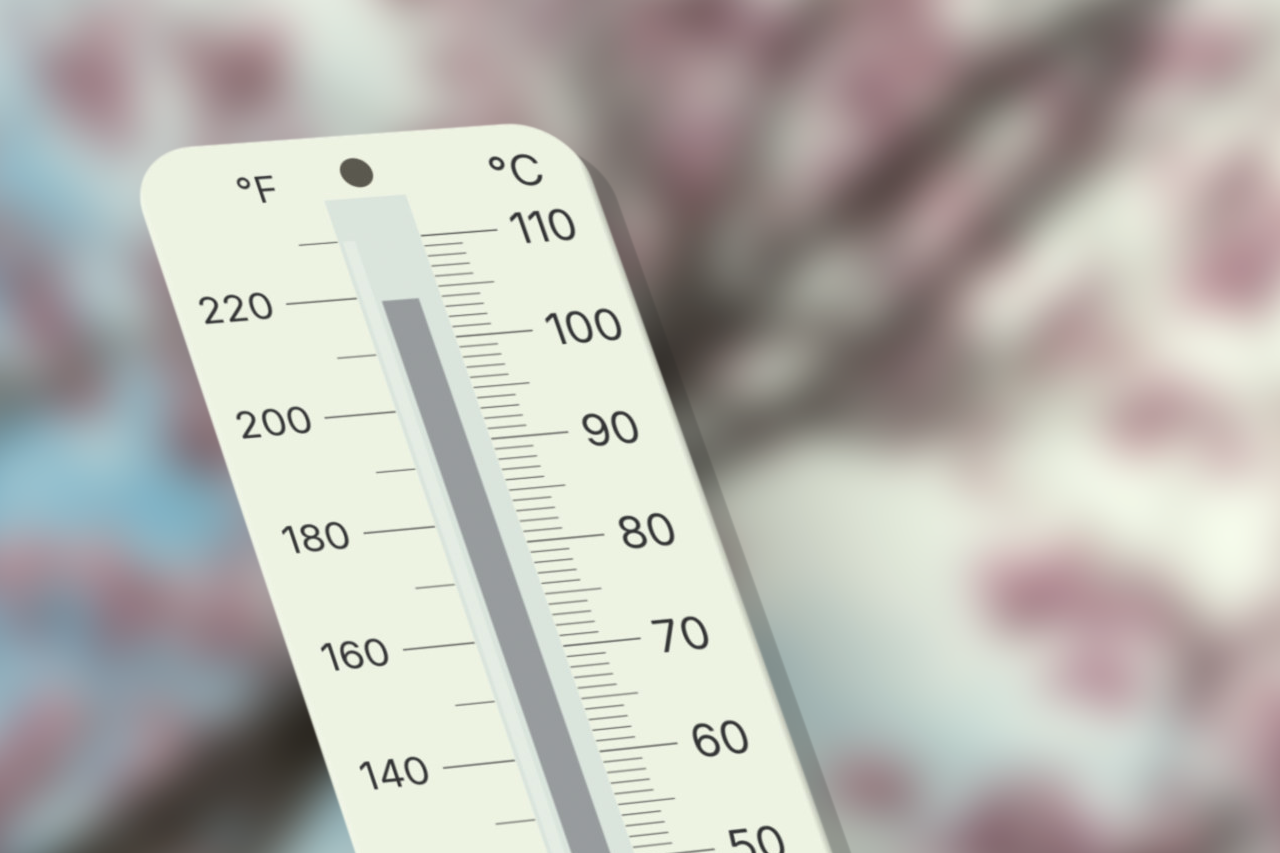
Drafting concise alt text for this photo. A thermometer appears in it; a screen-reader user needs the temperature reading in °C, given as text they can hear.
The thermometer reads 104 °C
